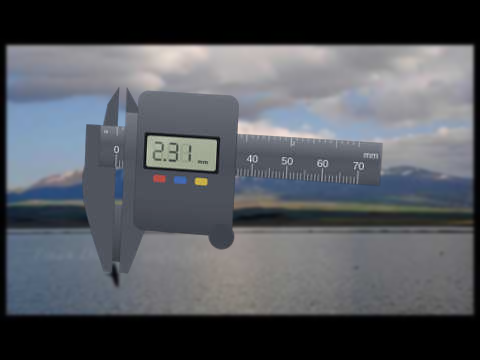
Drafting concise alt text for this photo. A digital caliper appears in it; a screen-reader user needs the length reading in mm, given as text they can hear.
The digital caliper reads 2.31 mm
